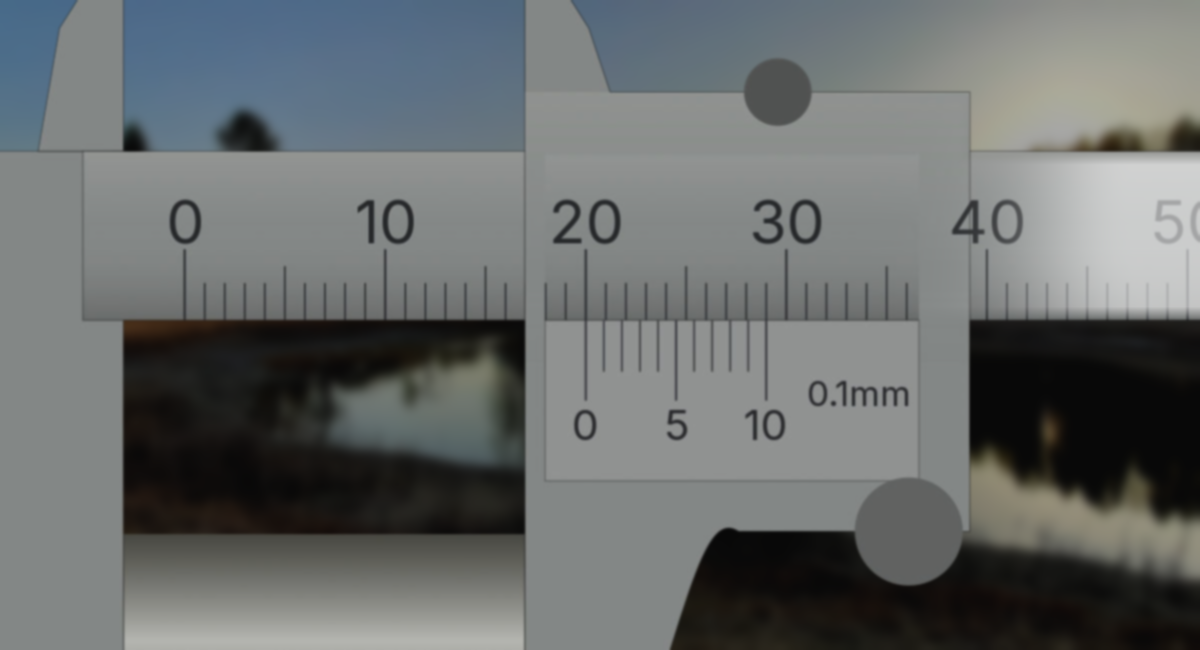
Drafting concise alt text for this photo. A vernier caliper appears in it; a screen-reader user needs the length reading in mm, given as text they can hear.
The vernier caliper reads 20.0 mm
